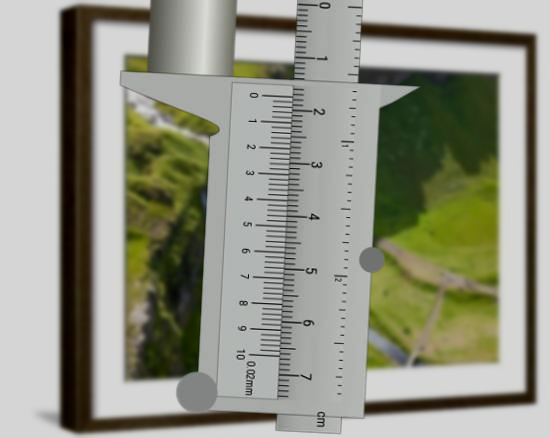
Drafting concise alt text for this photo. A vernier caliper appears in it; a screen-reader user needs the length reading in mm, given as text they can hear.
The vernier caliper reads 17.5 mm
